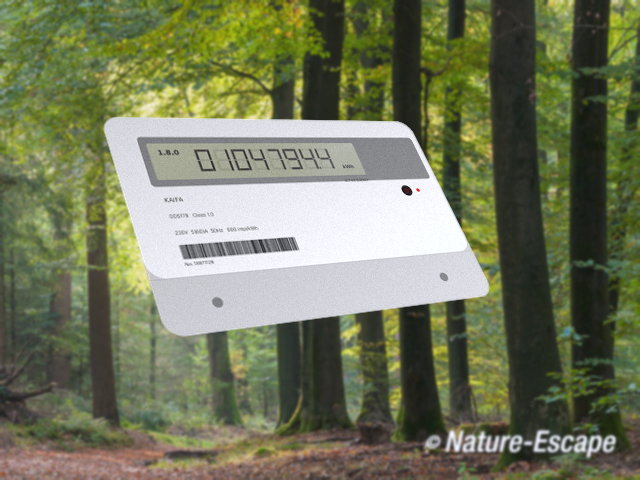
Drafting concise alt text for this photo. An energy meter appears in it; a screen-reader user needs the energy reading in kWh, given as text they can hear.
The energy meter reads 104794.4 kWh
